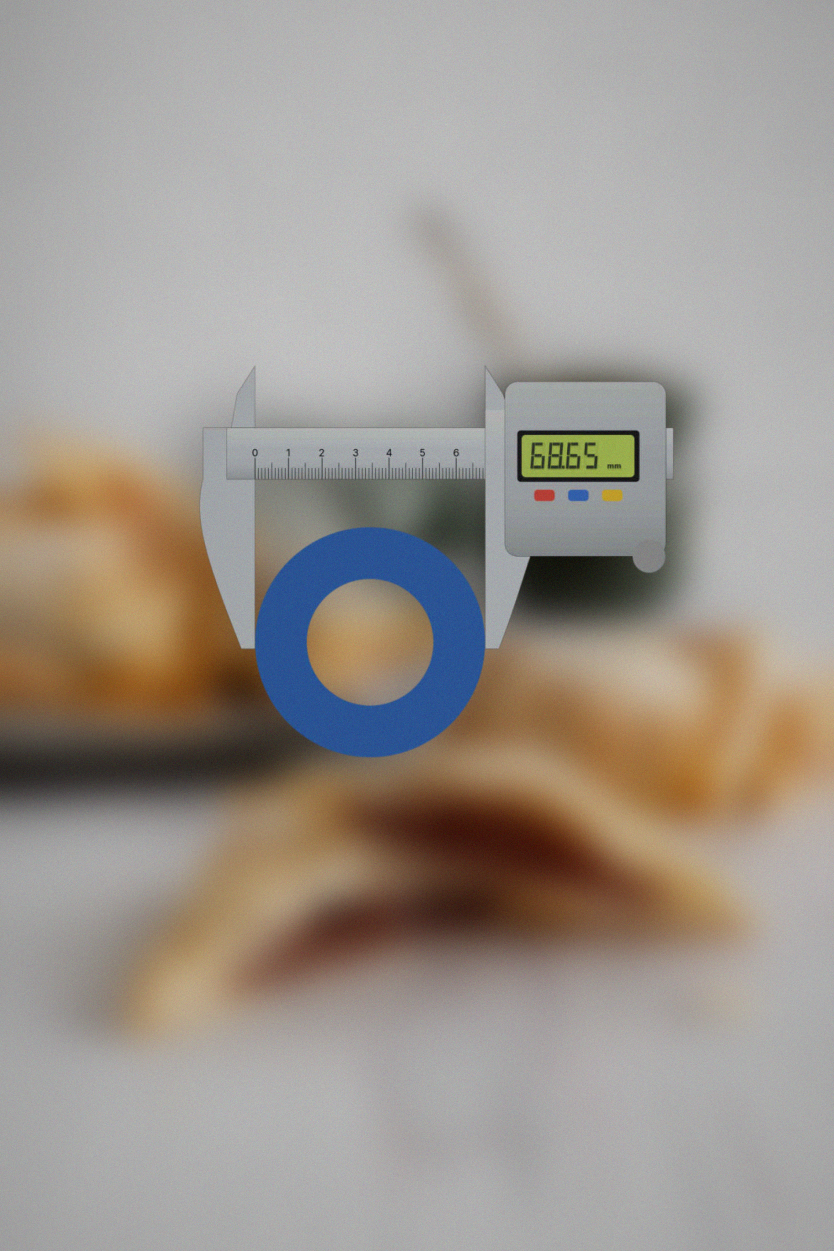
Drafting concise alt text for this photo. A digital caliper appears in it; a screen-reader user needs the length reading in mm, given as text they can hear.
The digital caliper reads 68.65 mm
